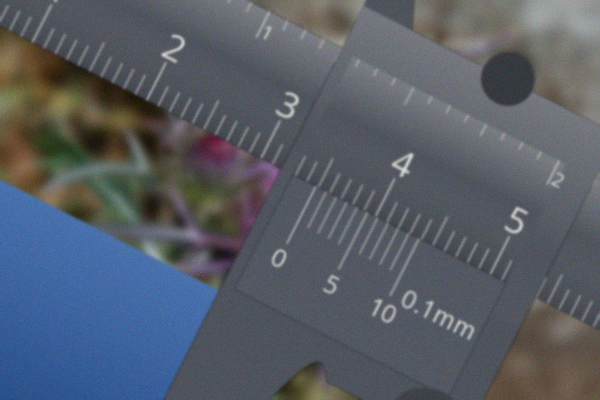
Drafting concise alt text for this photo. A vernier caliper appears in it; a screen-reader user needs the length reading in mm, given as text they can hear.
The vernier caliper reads 34.8 mm
